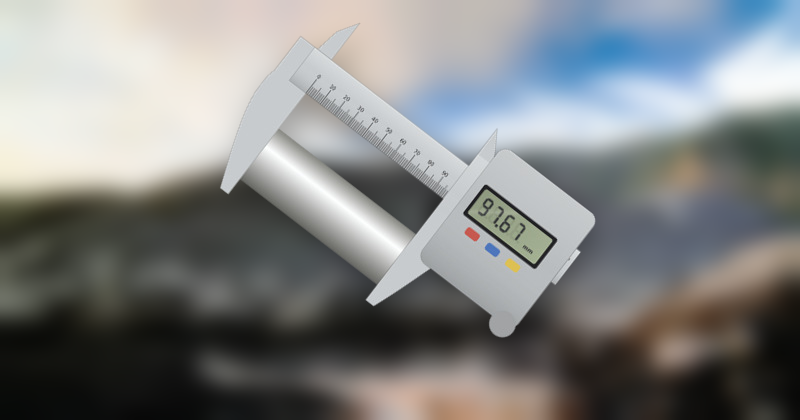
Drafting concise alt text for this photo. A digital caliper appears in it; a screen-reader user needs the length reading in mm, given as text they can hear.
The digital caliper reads 97.67 mm
